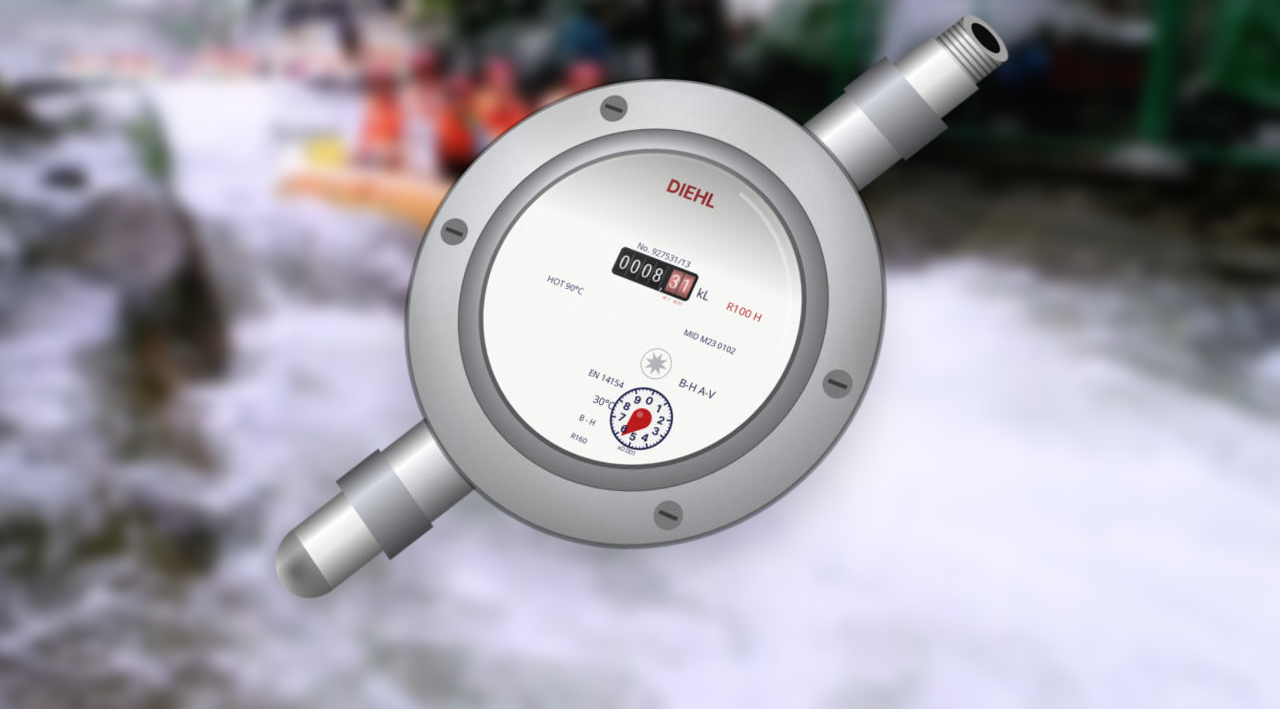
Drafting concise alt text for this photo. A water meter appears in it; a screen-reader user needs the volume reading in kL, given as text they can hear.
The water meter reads 8.315 kL
